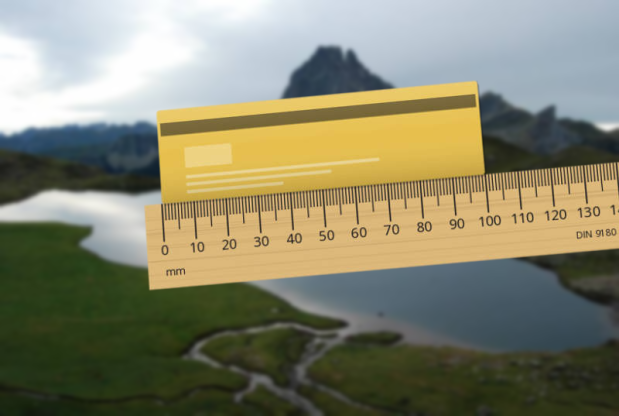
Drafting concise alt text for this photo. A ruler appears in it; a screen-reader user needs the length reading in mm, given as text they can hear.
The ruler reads 100 mm
